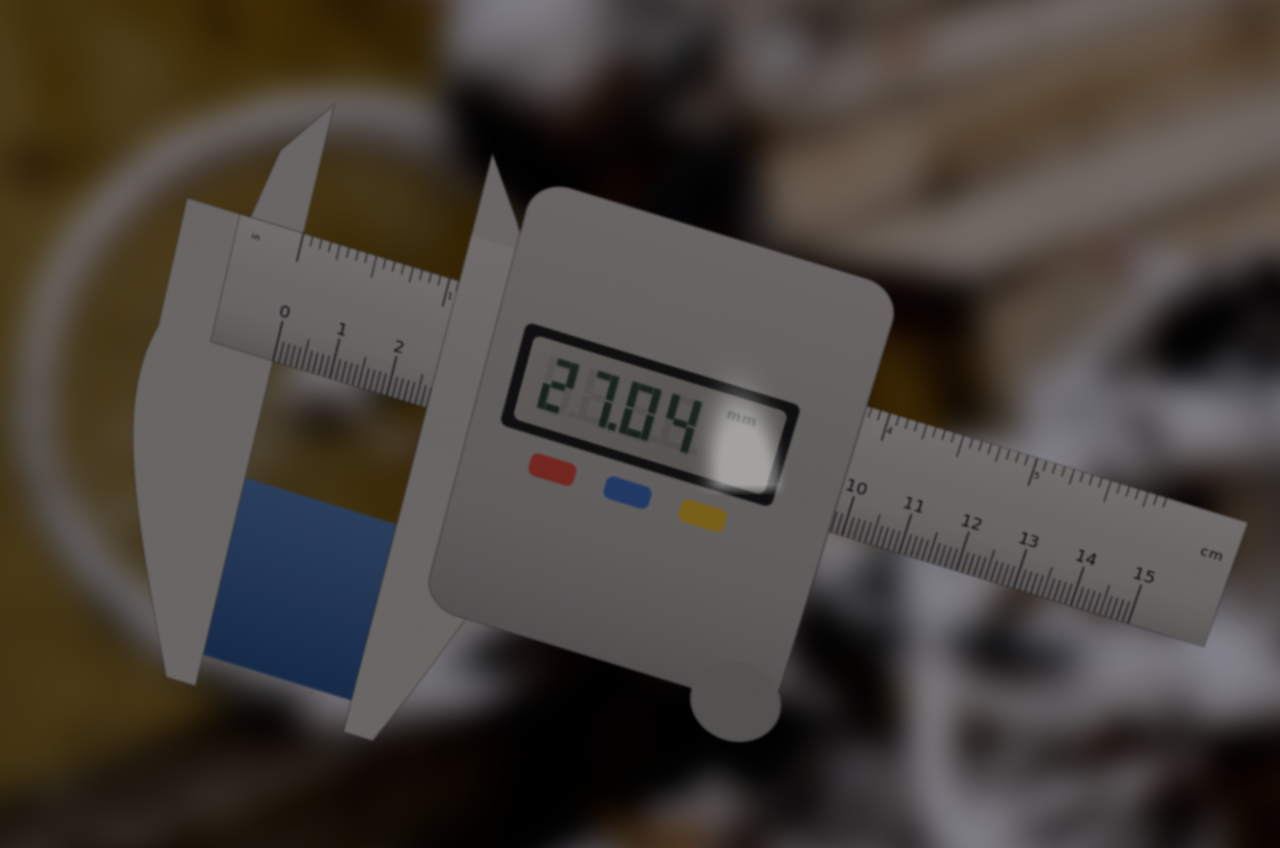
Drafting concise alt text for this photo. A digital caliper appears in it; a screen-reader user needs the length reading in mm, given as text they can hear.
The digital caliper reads 27.04 mm
